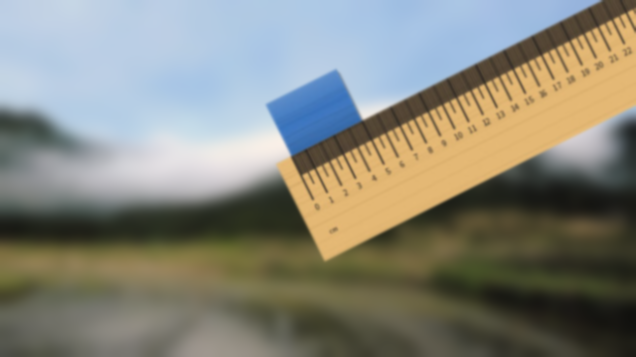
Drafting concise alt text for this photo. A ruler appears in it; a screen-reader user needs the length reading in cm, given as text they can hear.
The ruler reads 5 cm
